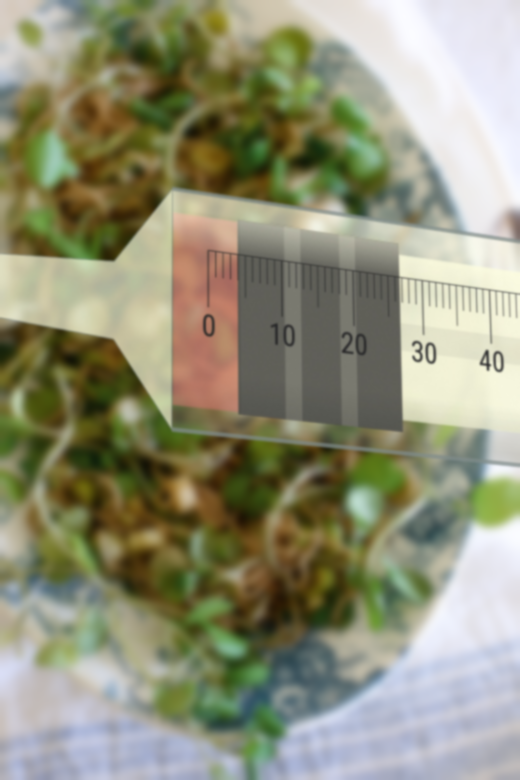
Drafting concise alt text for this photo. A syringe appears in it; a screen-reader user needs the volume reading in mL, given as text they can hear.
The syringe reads 4 mL
